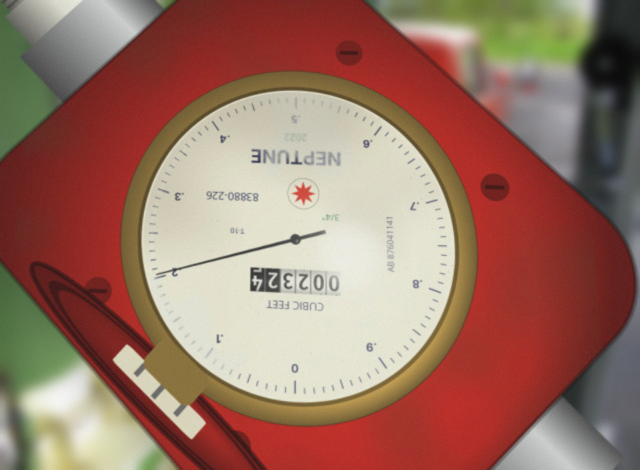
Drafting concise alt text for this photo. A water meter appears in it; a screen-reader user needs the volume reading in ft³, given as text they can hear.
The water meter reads 2324.20 ft³
